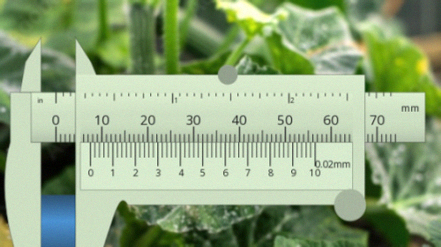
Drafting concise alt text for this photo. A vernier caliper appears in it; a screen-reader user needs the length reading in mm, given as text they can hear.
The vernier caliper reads 7.5 mm
